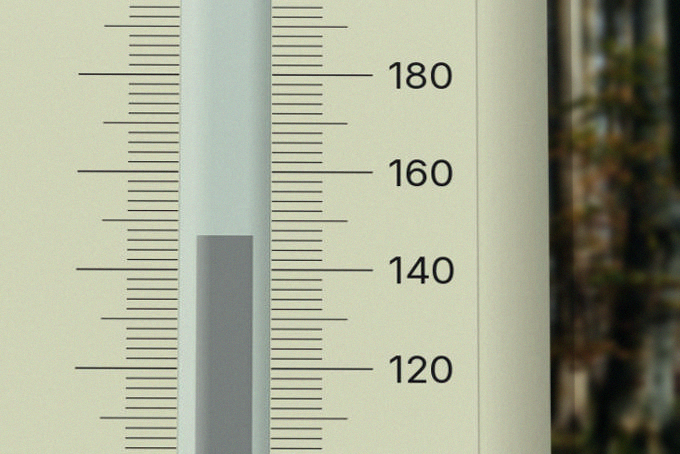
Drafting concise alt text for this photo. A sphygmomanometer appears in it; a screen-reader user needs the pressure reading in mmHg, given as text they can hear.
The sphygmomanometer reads 147 mmHg
